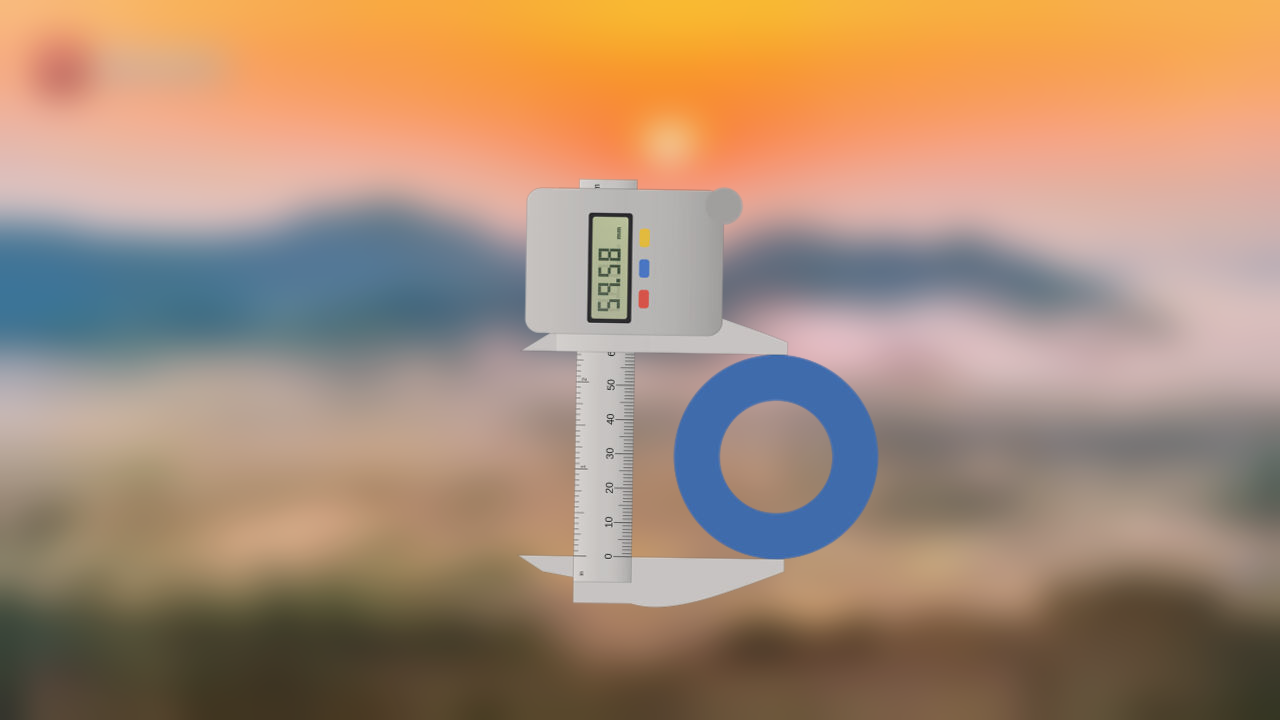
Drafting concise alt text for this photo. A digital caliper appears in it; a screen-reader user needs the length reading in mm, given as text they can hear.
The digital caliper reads 59.58 mm
